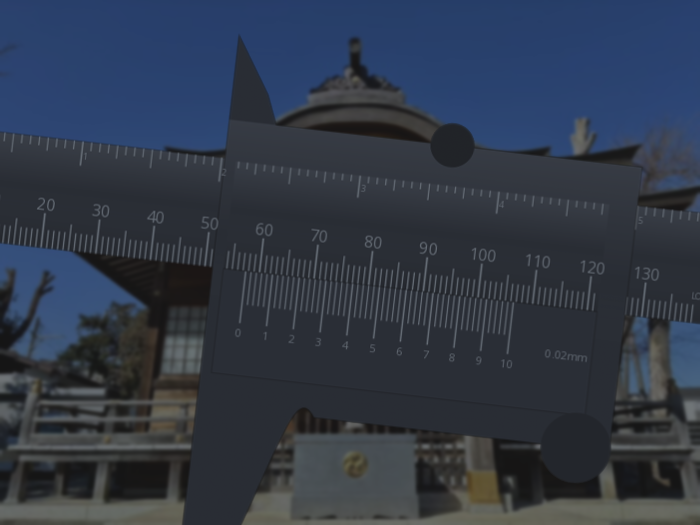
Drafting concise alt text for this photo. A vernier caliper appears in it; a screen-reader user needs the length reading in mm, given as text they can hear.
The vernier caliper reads 57.5 mm
